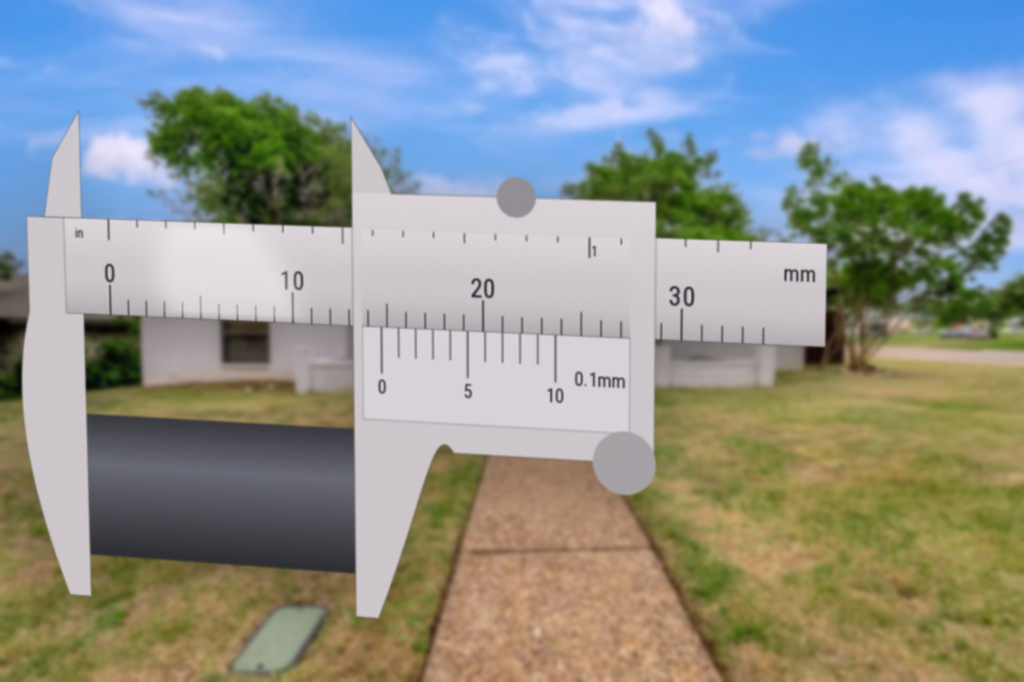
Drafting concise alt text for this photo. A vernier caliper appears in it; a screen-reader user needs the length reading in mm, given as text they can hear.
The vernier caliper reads 14.7 mm
